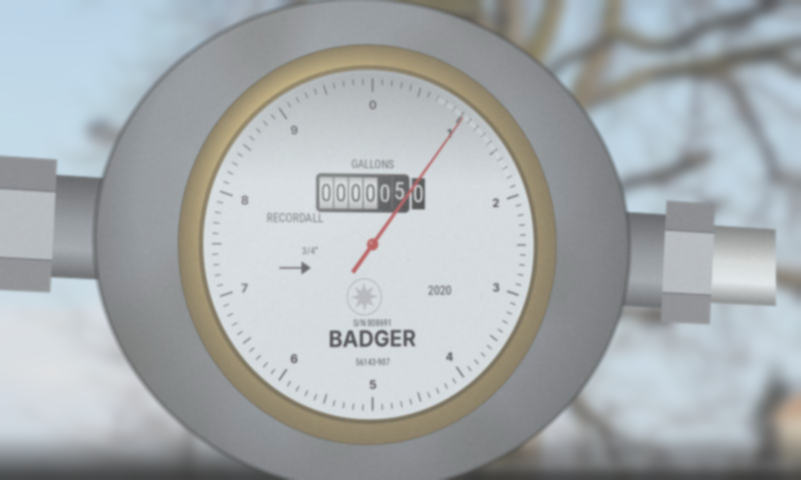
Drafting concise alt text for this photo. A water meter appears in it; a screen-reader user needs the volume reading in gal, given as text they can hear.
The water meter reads 51.0 gal
